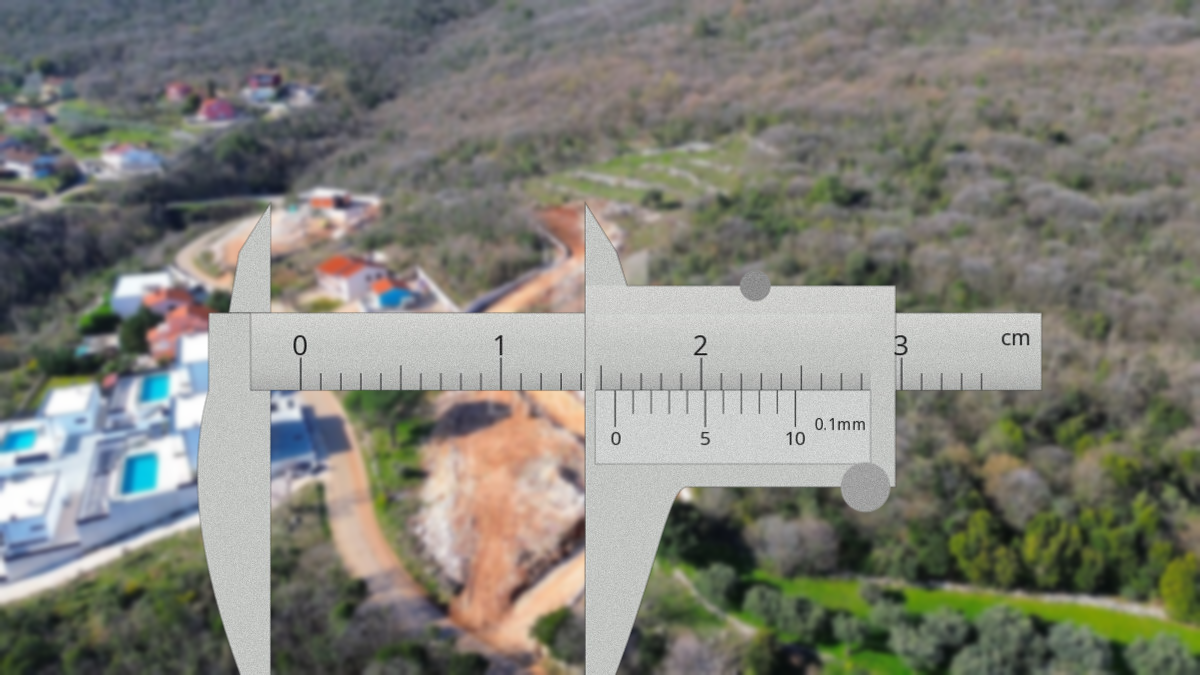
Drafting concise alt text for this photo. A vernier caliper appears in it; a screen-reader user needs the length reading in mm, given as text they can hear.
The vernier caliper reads 15.7 mm
